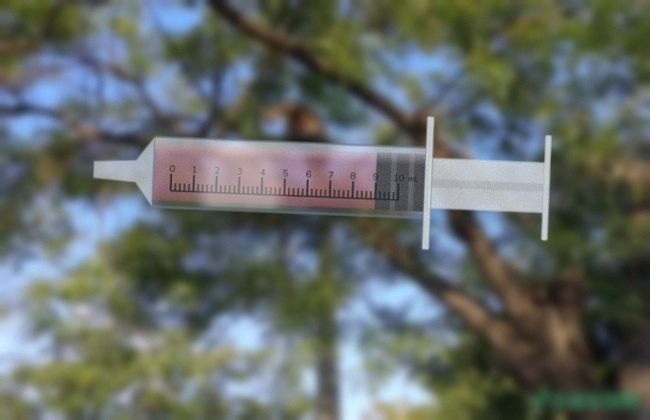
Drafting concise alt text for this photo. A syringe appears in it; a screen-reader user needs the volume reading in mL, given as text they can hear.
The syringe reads 9 mL
